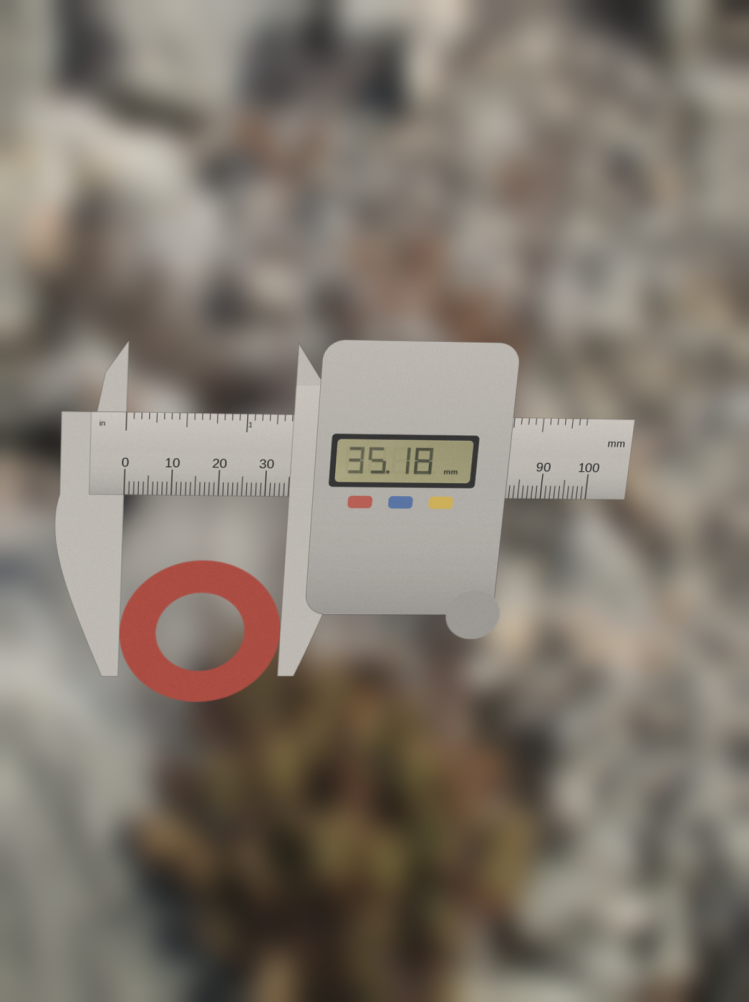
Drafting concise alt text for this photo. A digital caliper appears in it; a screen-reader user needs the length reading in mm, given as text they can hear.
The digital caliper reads 35.18 mm
